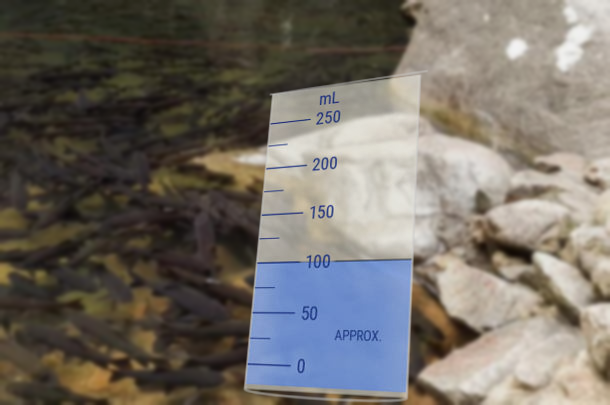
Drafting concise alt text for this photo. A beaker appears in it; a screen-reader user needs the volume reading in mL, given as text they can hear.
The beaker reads 100 mL
